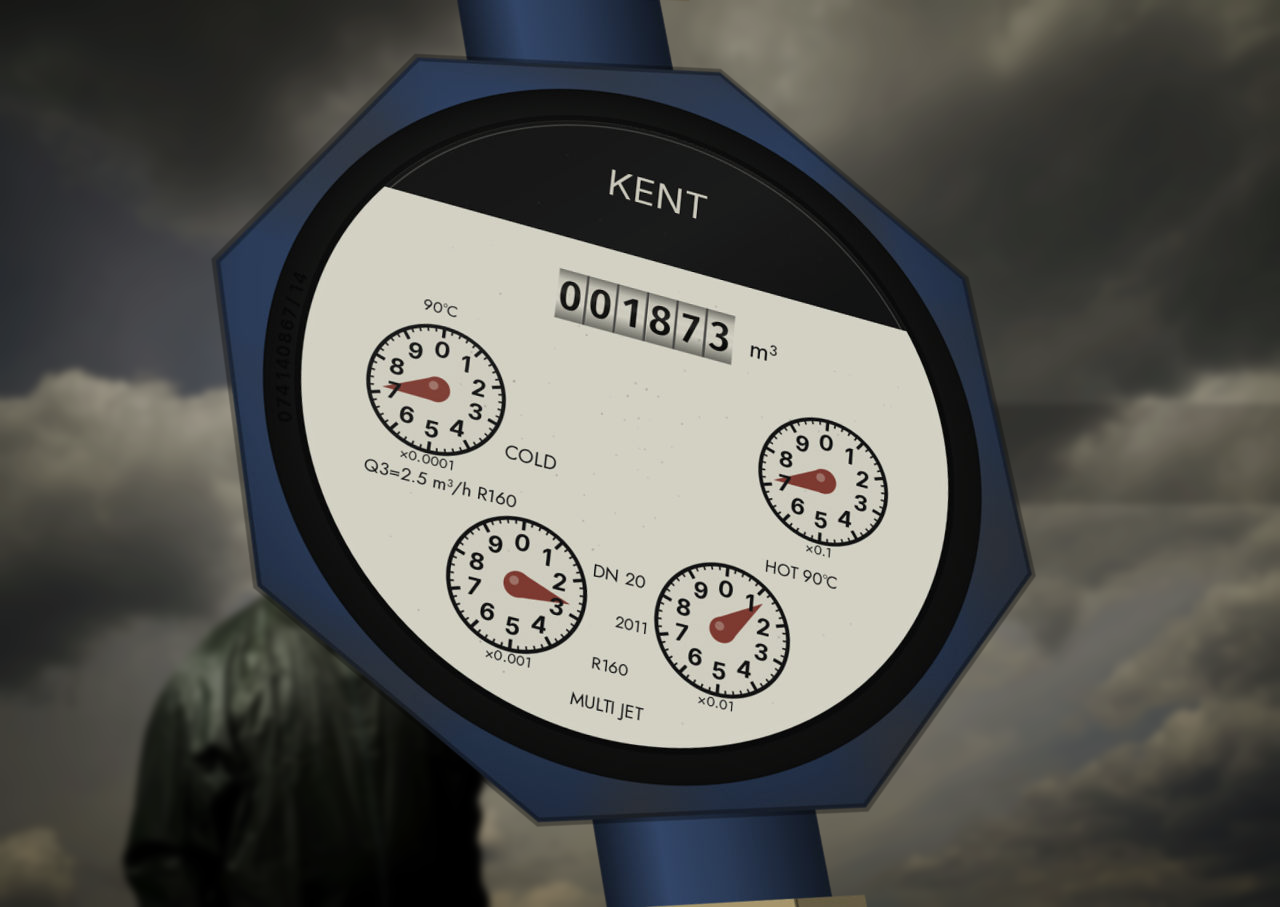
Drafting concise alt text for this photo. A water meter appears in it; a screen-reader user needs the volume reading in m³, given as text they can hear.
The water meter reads 1873.7127 m³
